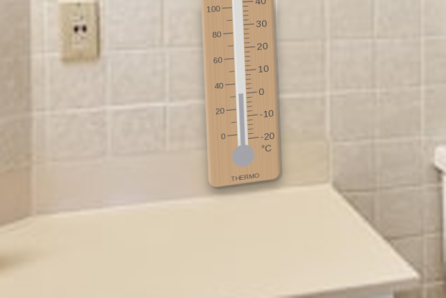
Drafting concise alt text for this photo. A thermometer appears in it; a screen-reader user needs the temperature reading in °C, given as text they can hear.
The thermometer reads 0 °C
